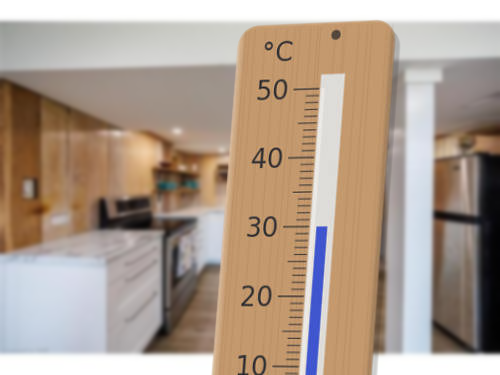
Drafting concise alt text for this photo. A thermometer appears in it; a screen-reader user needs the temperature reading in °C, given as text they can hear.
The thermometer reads 30 °C
